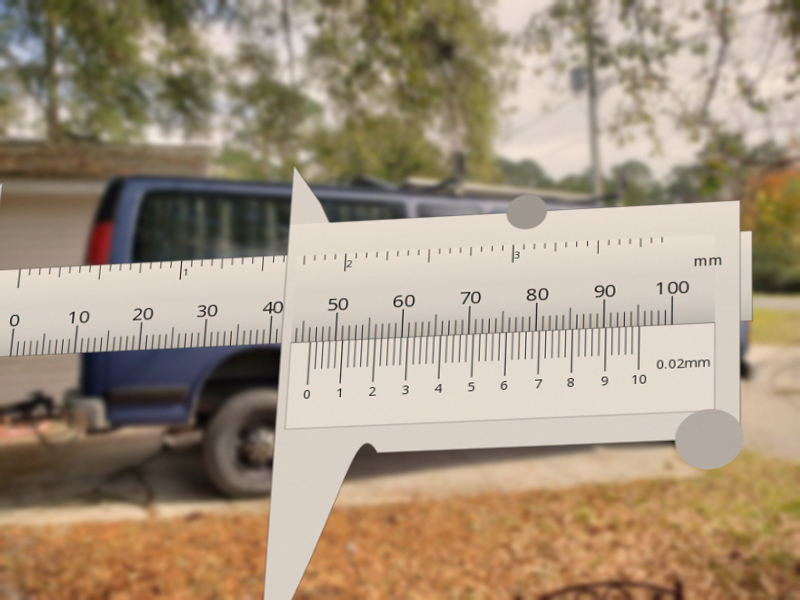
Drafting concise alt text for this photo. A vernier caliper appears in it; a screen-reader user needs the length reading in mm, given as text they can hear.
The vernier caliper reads 46.2 mm
